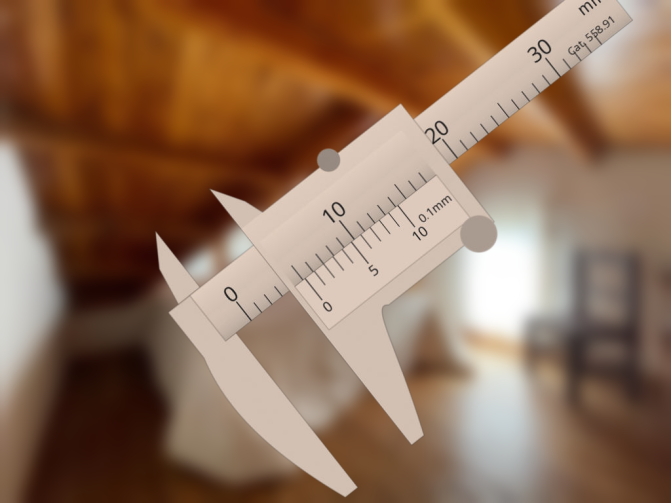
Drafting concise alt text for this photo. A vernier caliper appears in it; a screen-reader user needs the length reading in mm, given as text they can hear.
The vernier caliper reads 5.2 mm
